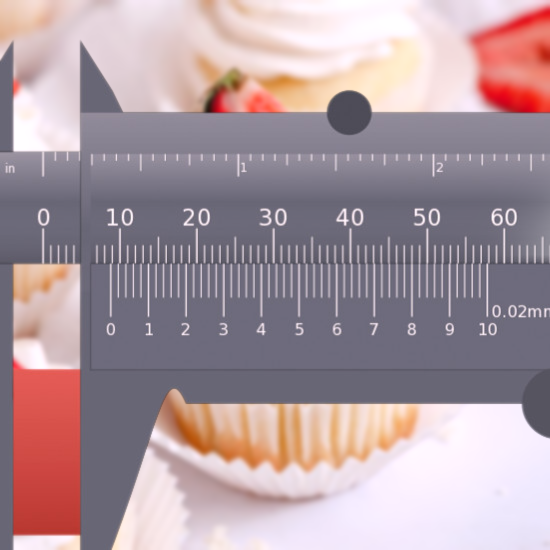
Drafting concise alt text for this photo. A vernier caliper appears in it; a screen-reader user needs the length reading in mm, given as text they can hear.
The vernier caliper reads 8.8 mm
